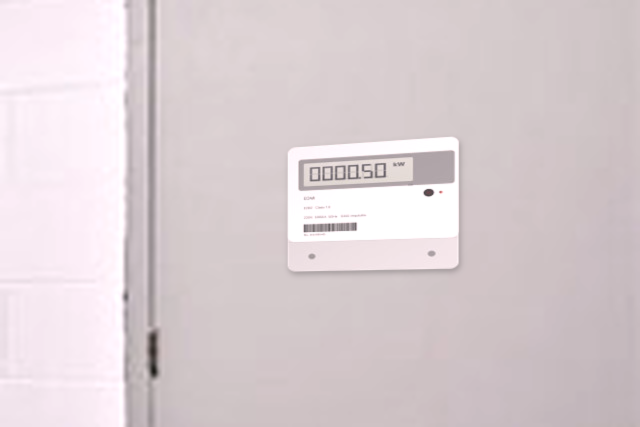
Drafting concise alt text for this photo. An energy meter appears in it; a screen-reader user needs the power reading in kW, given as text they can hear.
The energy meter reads 0.50 kW
